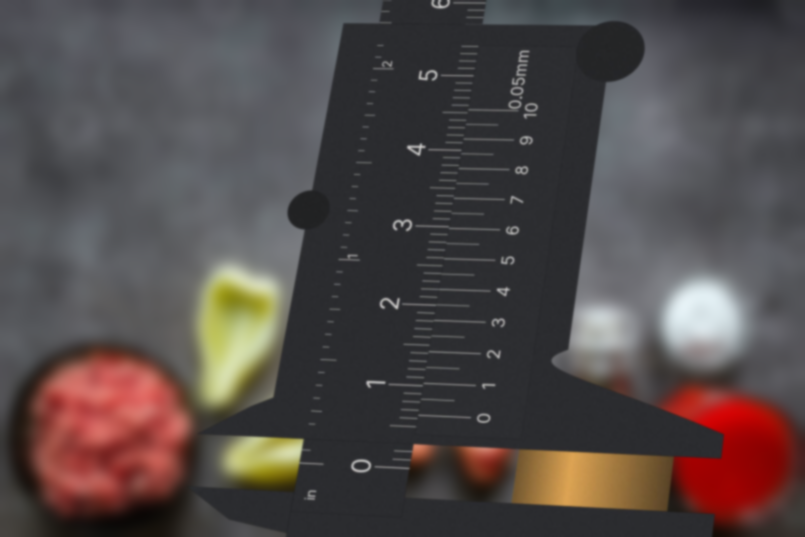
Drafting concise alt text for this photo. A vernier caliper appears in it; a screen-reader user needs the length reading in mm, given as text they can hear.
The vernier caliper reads 6.4 mm
